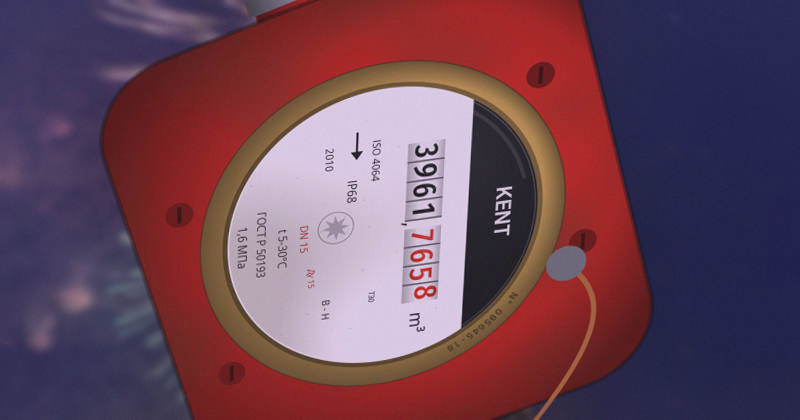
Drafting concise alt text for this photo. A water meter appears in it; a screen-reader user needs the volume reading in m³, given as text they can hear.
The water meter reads 3961.7658 m³
